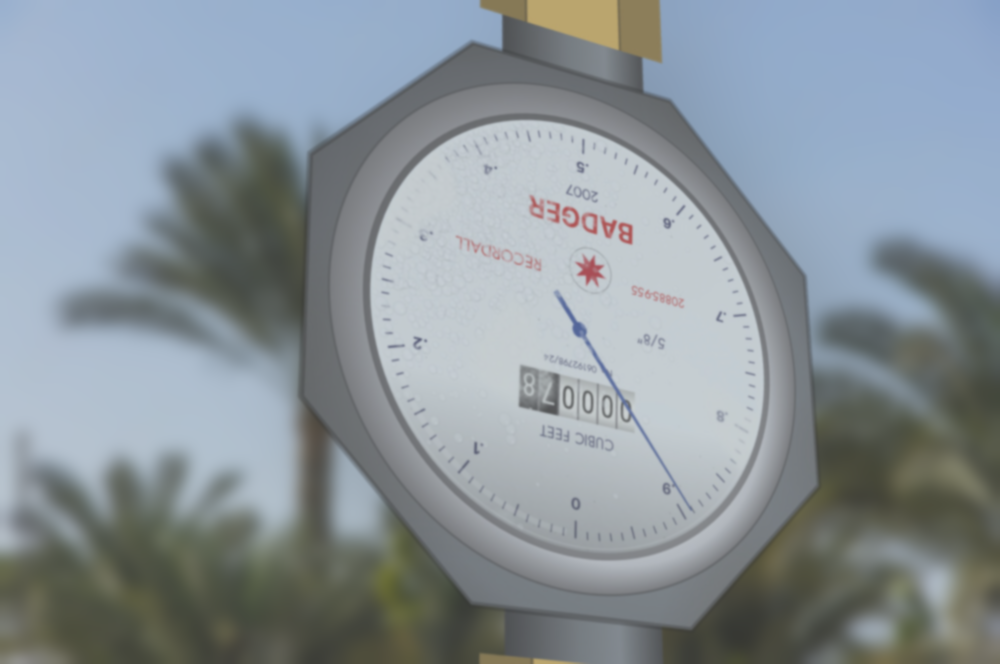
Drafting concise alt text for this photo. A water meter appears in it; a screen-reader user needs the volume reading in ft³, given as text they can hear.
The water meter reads 77.89 ft³
